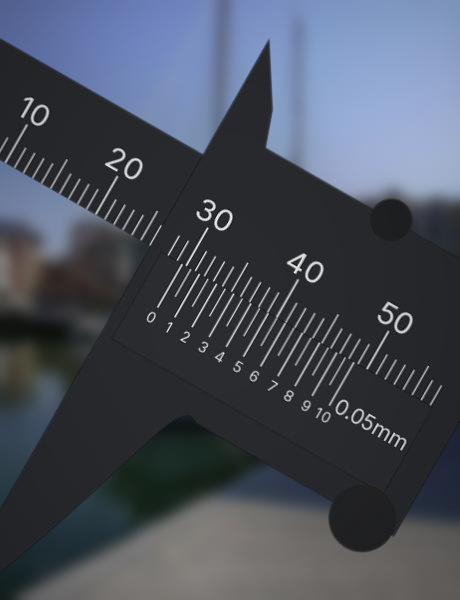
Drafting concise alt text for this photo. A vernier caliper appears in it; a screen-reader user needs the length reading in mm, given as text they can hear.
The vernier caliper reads 29.6 mm
